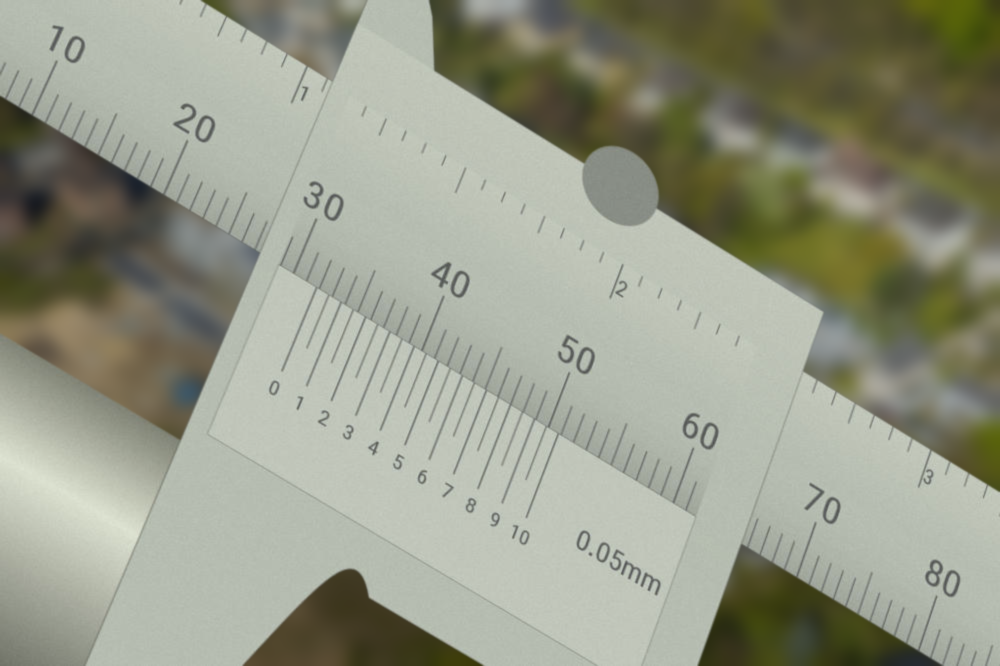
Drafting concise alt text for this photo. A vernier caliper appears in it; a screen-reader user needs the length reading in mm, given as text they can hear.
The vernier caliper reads 31.8 mm
